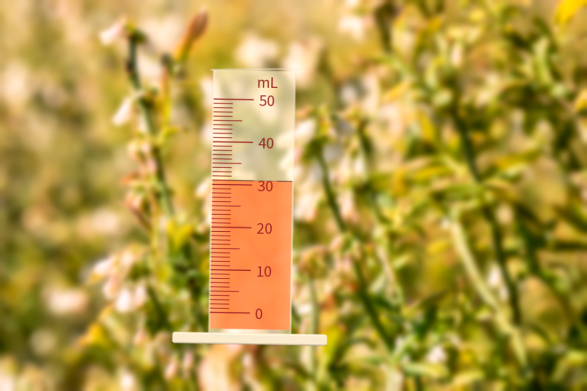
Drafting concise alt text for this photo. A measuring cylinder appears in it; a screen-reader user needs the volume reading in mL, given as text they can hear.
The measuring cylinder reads 31 mL
